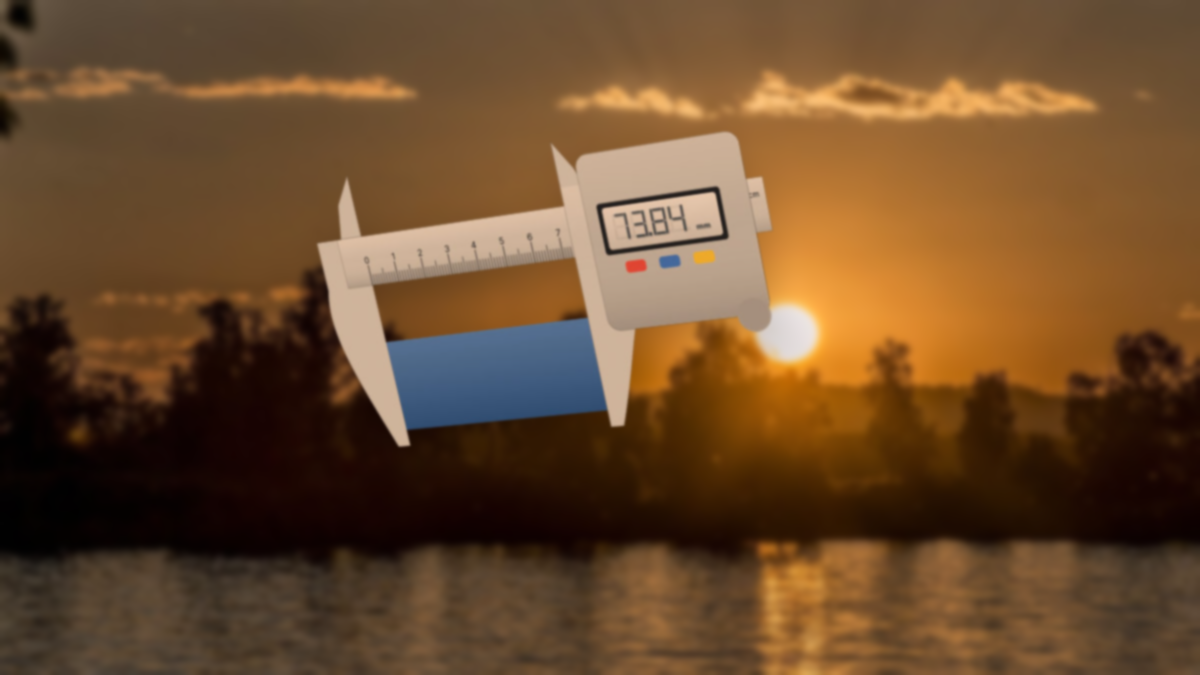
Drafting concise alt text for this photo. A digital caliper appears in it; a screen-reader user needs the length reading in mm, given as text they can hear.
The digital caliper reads 73.84 mm
